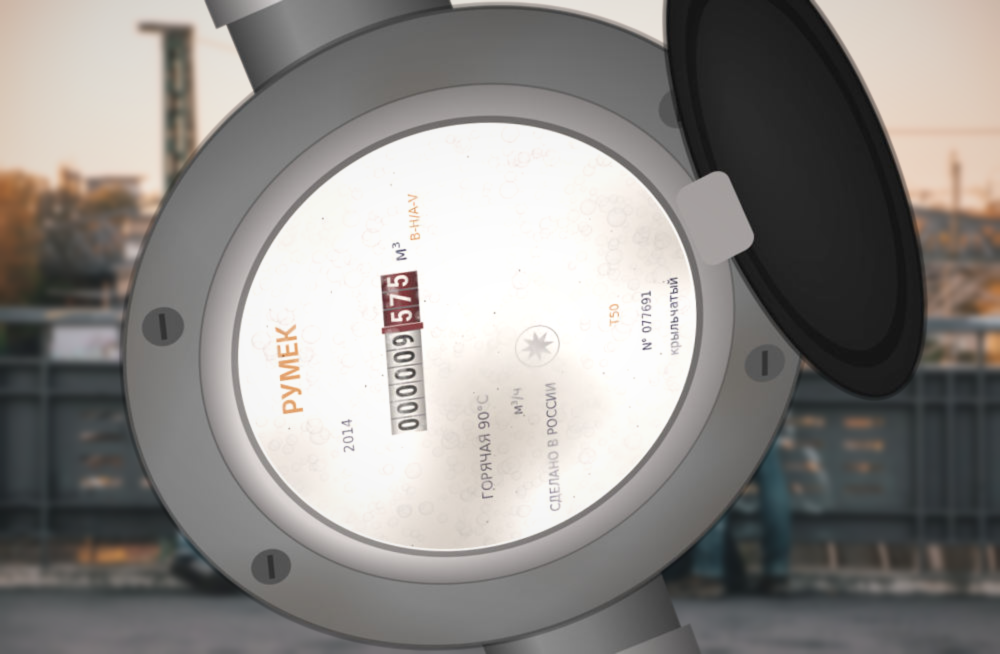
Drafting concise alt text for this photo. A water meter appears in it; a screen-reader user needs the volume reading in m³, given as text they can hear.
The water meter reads 9.575 m³
